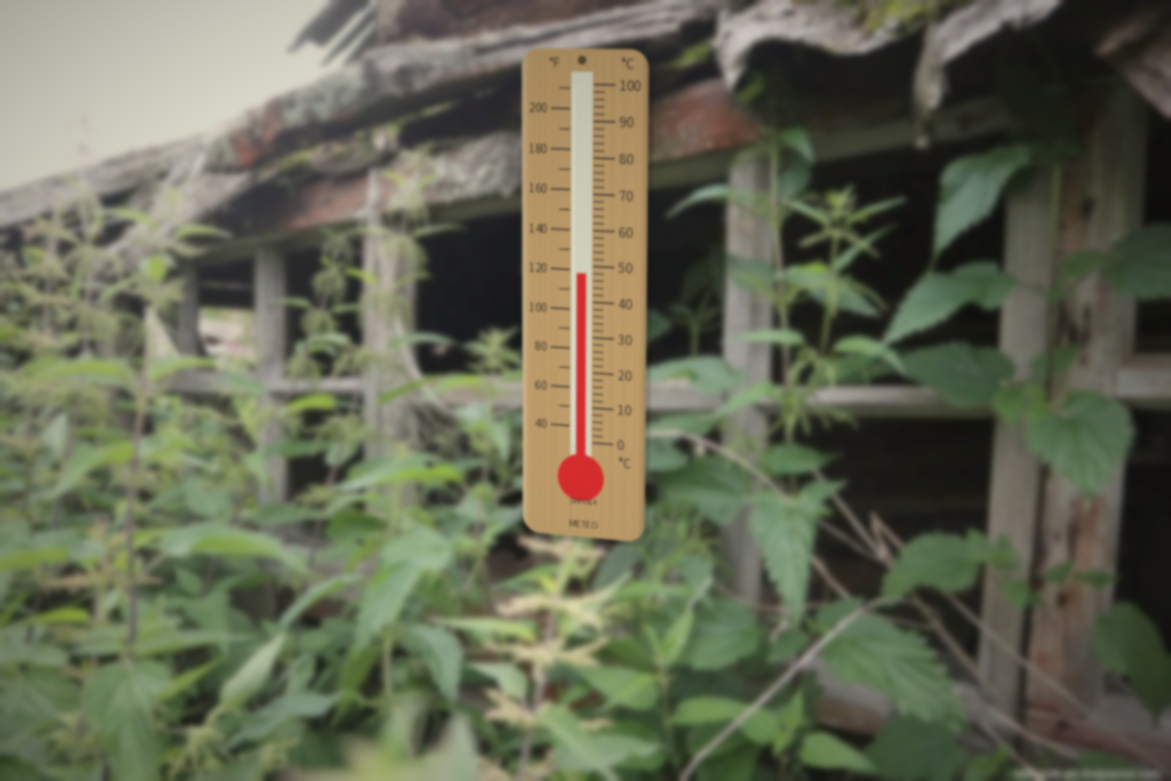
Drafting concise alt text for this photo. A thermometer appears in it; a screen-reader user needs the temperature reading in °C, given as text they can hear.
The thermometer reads 48 °C
